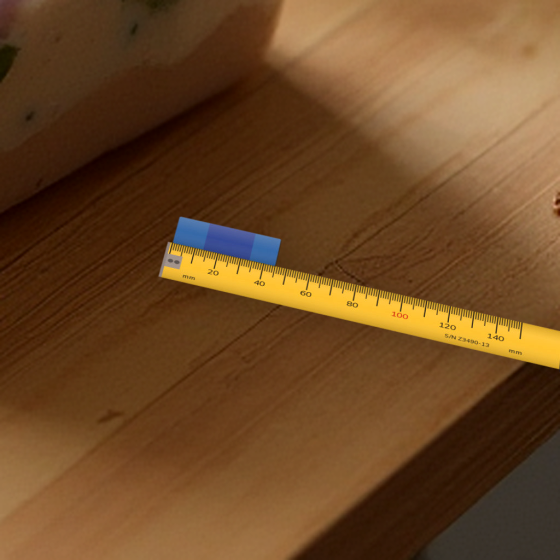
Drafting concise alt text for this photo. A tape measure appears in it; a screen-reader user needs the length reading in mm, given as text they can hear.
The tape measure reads 45 mm
